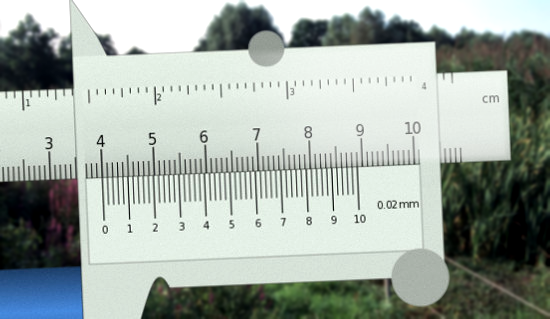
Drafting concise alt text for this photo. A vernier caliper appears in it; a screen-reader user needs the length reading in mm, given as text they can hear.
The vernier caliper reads 40.0 mm
